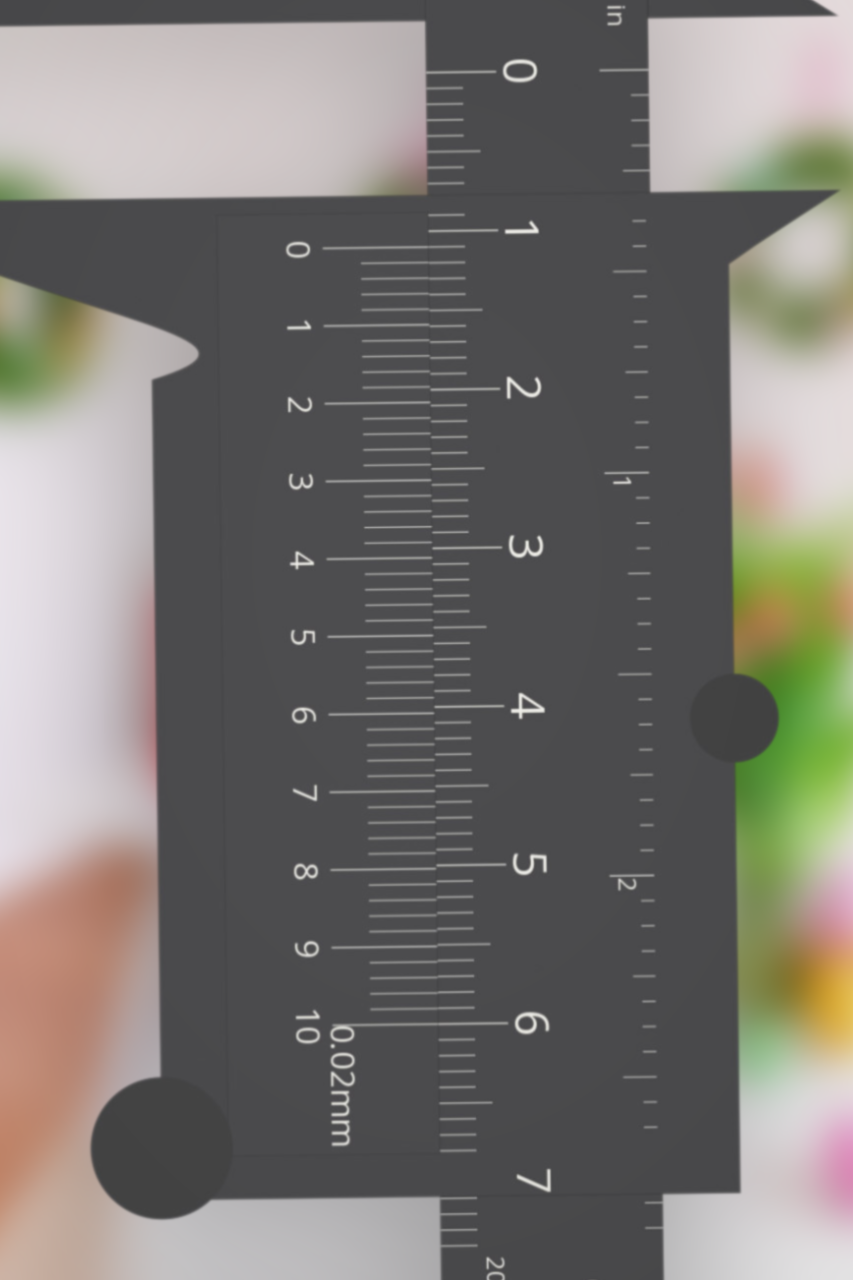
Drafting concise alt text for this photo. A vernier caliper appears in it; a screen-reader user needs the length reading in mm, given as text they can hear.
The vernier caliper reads 11.0 mm
